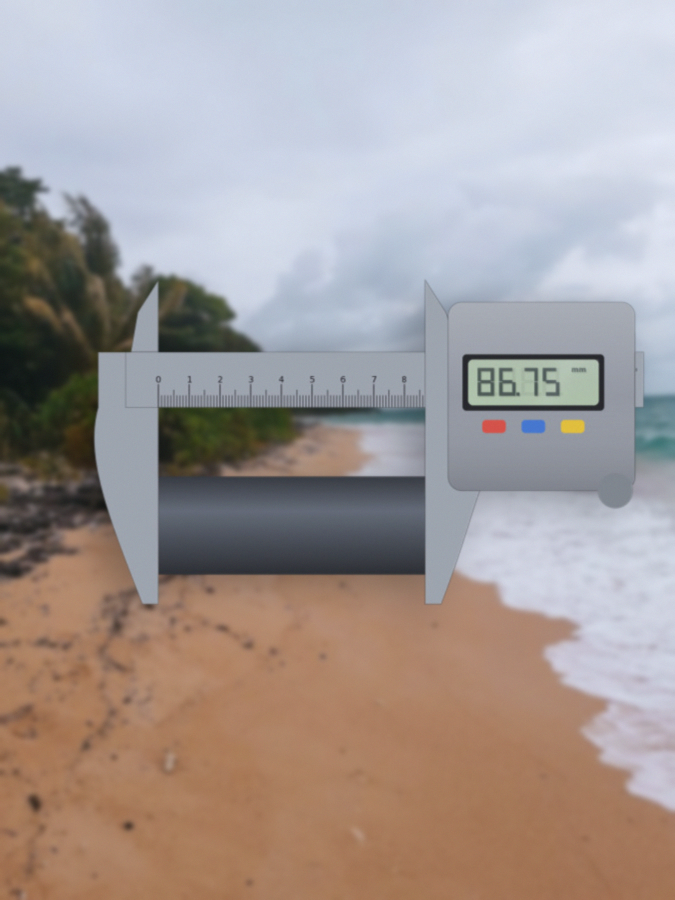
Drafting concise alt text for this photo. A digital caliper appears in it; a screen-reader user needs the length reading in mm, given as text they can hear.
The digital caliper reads 86.75 mm
